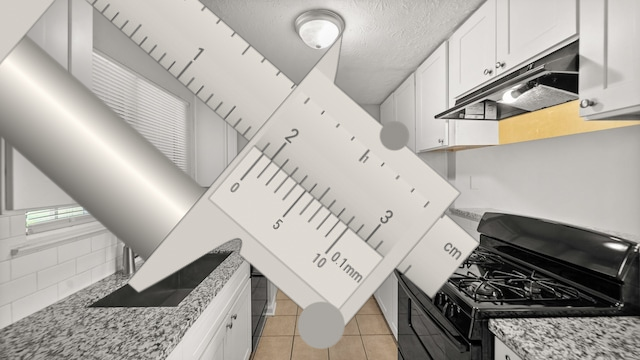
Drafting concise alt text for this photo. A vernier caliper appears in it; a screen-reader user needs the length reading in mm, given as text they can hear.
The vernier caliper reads 19.2 mm
